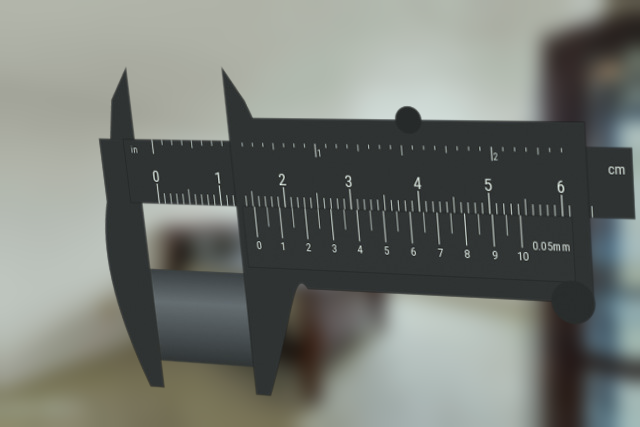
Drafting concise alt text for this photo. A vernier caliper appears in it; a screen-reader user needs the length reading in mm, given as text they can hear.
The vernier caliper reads 15.2 mm
